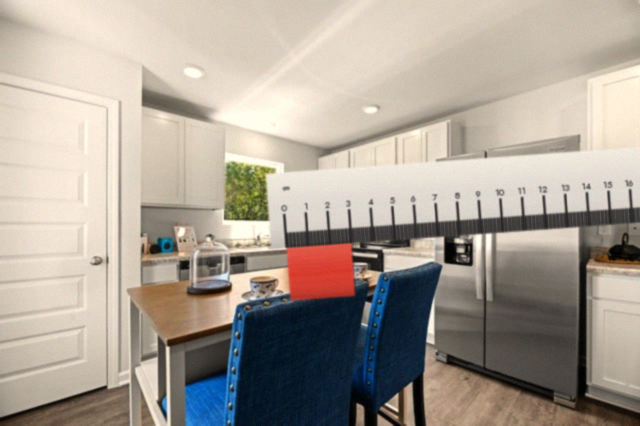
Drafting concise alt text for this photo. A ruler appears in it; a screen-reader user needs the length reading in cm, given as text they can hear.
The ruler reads 3 cm
